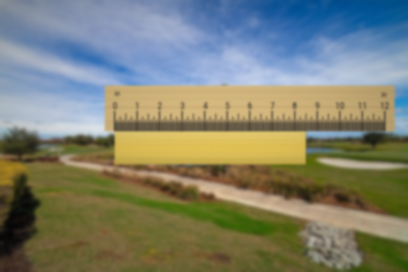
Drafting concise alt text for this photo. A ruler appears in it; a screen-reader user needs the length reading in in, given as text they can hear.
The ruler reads 8.5 in
